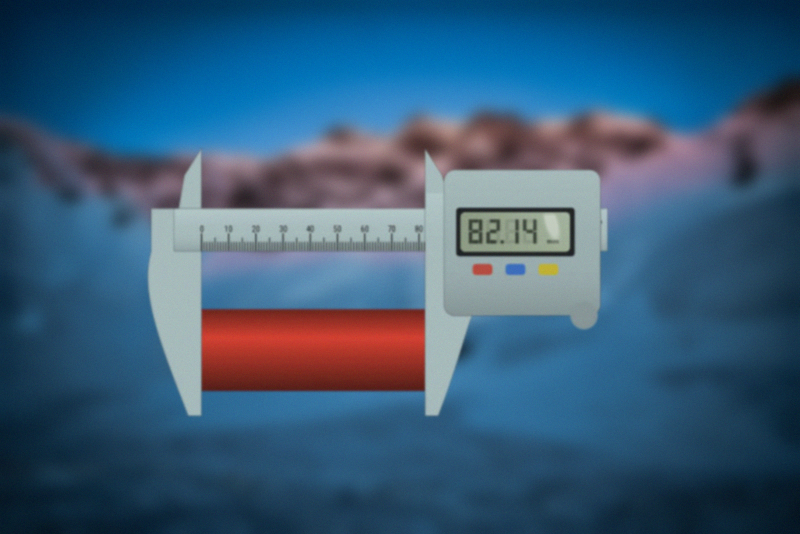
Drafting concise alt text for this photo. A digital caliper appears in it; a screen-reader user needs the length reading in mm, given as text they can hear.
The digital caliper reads 82.14 mm
